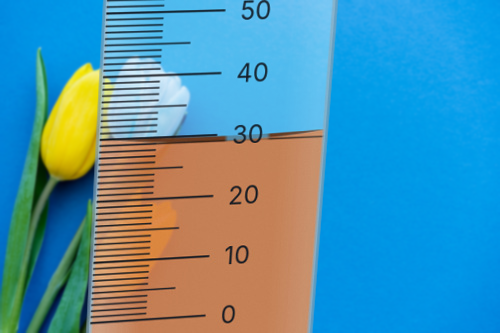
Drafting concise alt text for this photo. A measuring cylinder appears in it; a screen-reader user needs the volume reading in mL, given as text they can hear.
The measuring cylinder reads 29 mL
